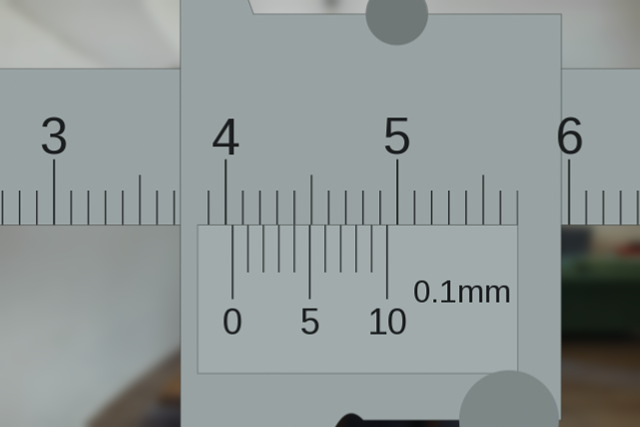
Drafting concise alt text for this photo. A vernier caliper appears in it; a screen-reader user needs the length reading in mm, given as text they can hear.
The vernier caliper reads 40.4 mm
